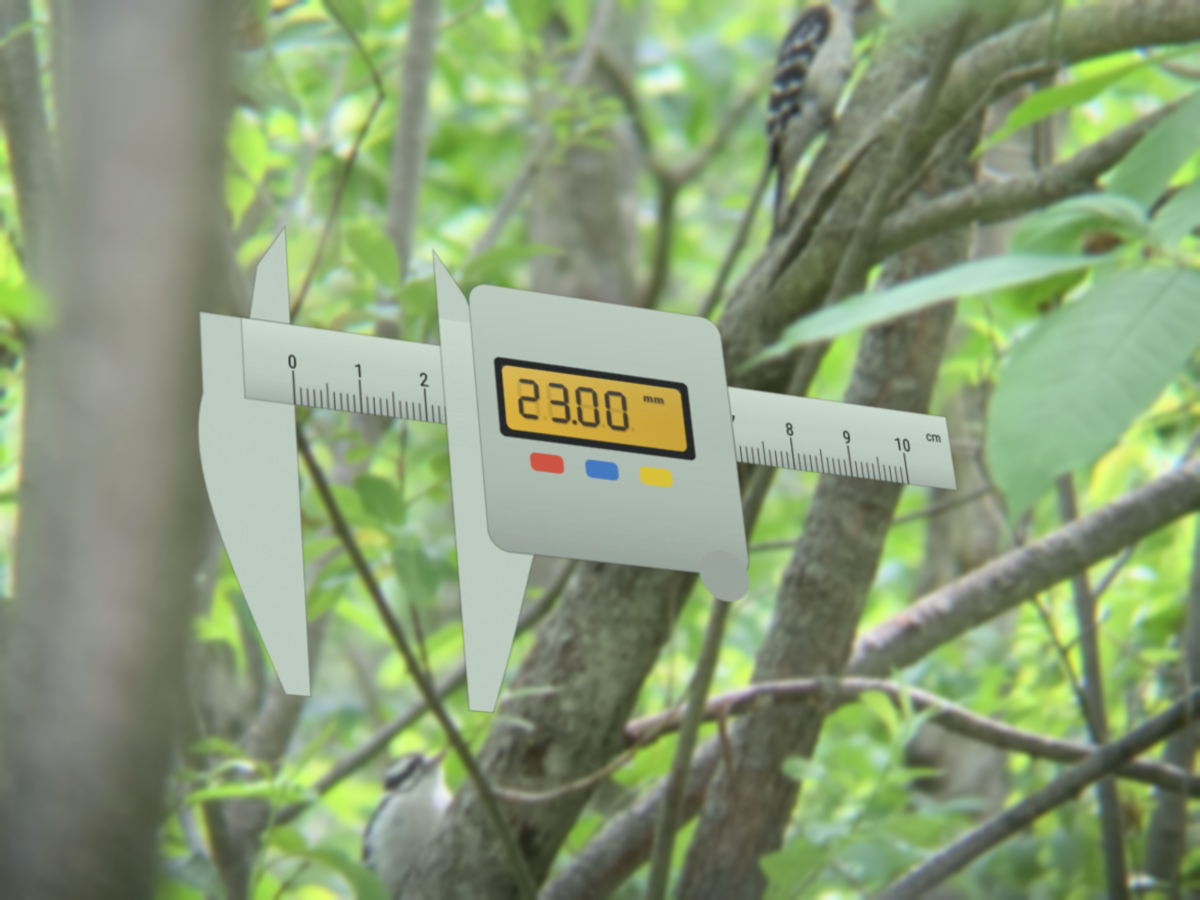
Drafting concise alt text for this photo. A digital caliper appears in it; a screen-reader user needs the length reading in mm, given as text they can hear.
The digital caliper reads 23.00 mm
